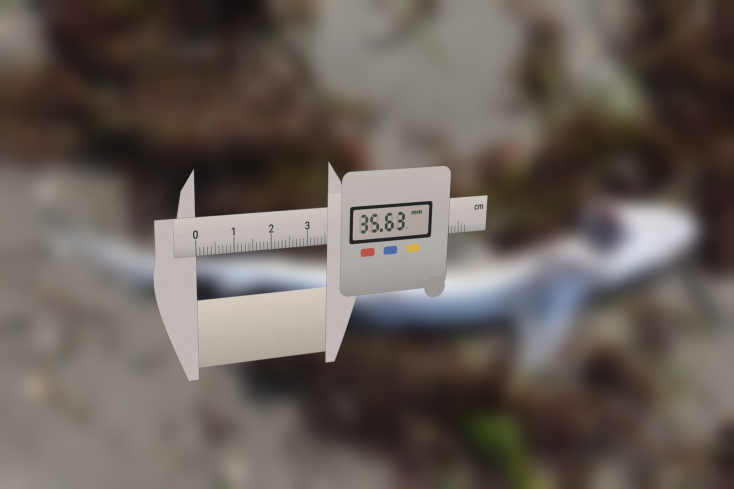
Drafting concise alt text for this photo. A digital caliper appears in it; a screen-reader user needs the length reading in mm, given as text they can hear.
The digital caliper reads 35.63 mm
